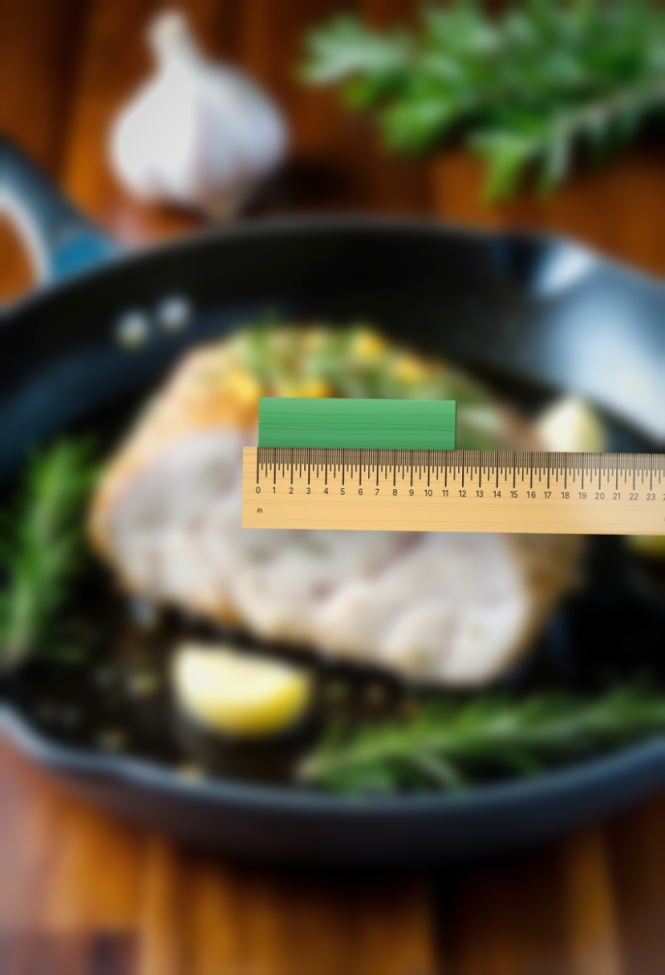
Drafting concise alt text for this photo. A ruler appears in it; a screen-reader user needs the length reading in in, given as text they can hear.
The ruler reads 11.5 in
